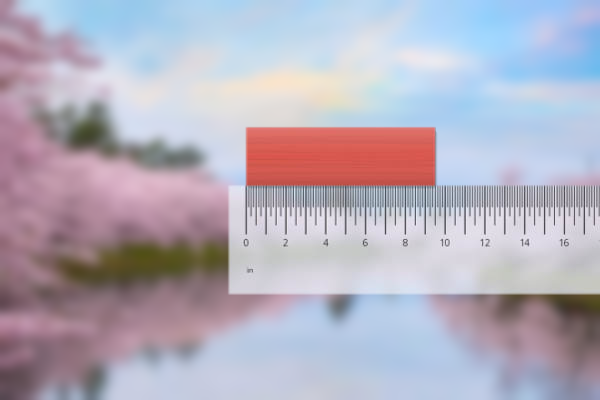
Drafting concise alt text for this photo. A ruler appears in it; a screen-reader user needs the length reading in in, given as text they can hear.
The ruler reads 9.5 in
